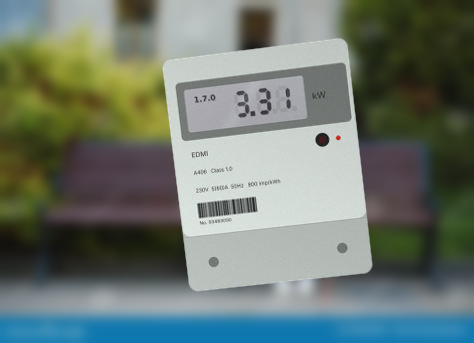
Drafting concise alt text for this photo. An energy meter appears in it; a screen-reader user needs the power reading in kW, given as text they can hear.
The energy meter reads 3.31 kW
